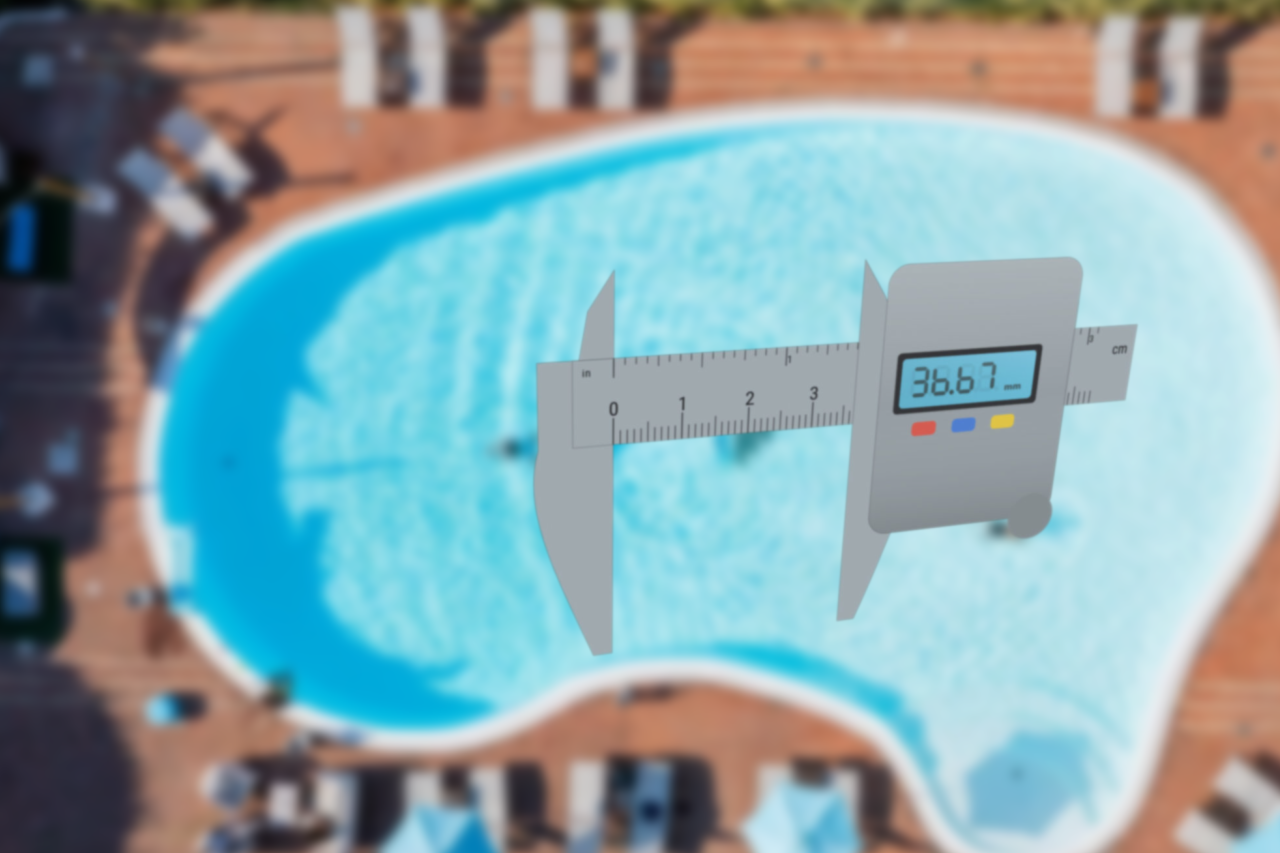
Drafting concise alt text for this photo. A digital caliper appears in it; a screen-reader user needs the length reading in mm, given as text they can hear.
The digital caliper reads 36.67 mm
